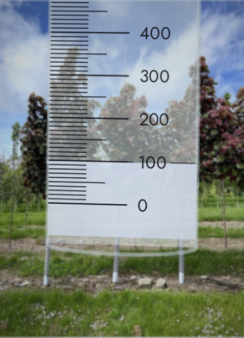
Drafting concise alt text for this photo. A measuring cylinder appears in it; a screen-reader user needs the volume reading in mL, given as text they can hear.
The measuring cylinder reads 100 mL
